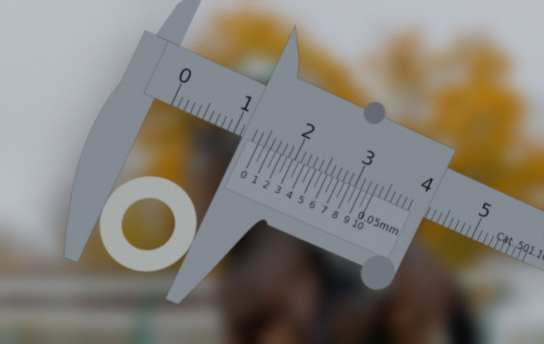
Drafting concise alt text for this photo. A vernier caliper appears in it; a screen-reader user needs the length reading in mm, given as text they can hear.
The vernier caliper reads 14.0 mm
